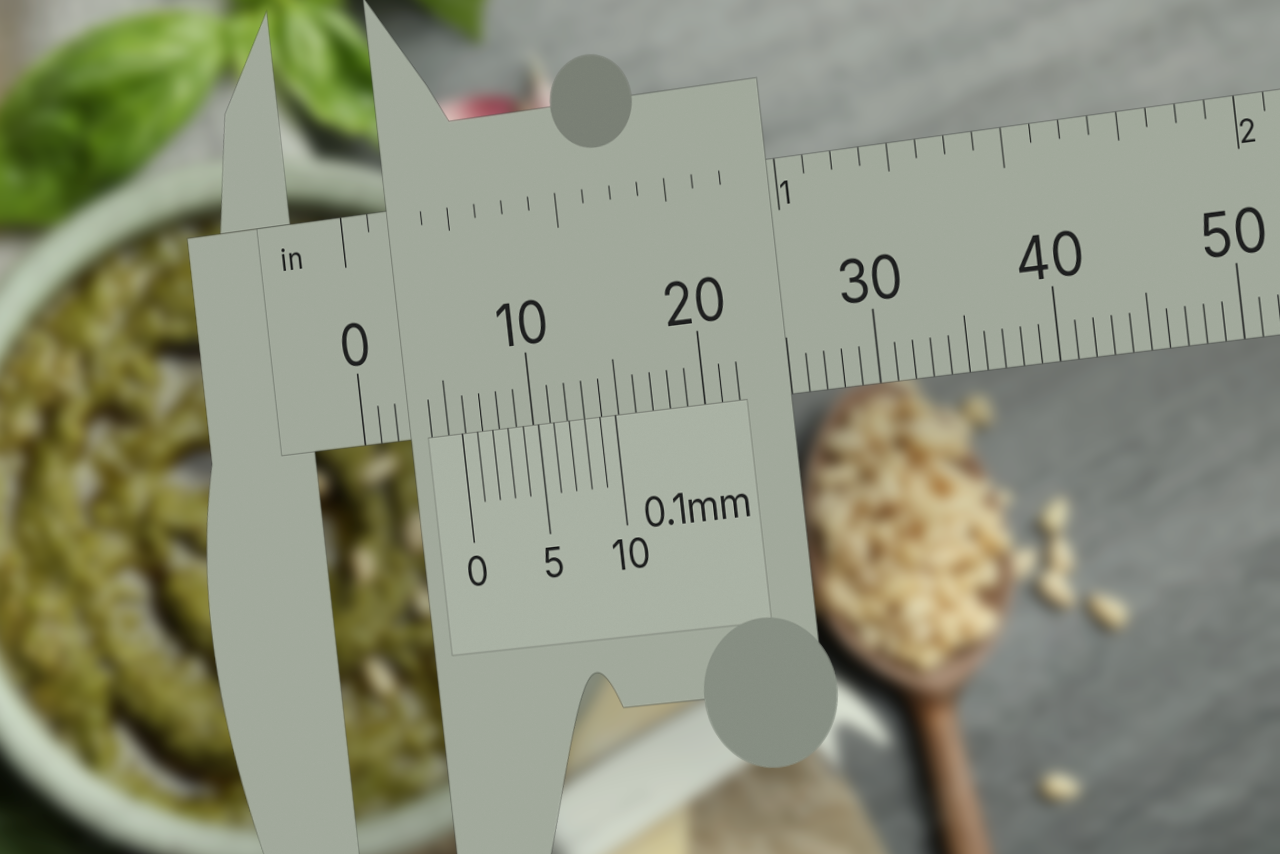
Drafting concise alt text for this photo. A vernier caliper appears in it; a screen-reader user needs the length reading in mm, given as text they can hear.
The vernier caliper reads 5.8 mm
